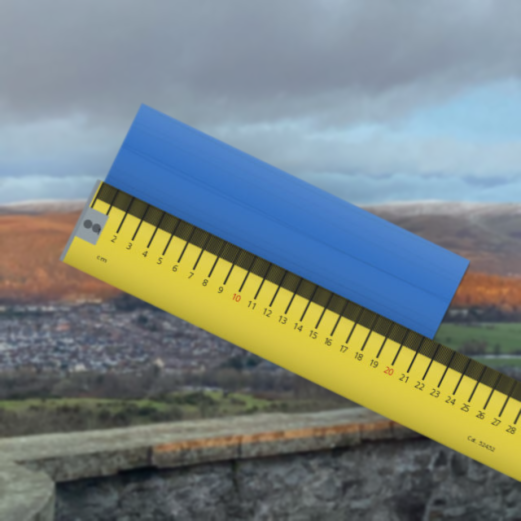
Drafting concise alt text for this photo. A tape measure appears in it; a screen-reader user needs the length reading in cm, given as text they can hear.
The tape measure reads 21.5 cm
